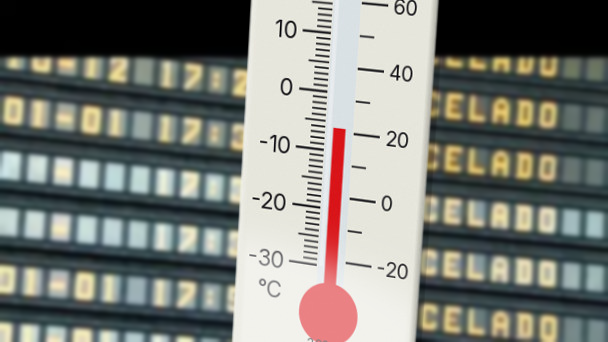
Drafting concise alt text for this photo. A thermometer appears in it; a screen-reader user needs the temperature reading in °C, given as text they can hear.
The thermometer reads -6 °C
